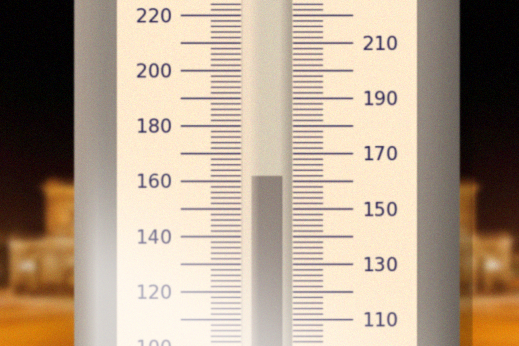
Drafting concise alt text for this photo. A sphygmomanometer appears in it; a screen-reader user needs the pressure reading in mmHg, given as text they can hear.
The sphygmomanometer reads 162 mmHg
